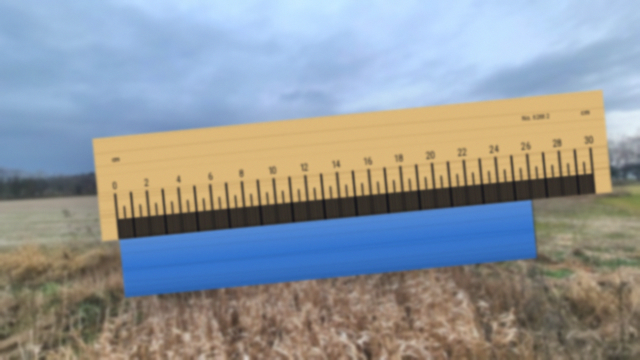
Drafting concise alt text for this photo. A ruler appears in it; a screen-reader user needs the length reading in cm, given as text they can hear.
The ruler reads 26 cm
